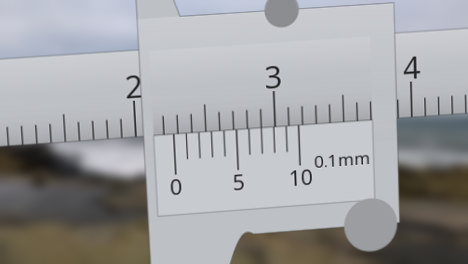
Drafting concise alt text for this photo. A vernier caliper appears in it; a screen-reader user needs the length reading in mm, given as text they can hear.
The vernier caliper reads 22.7 mm
